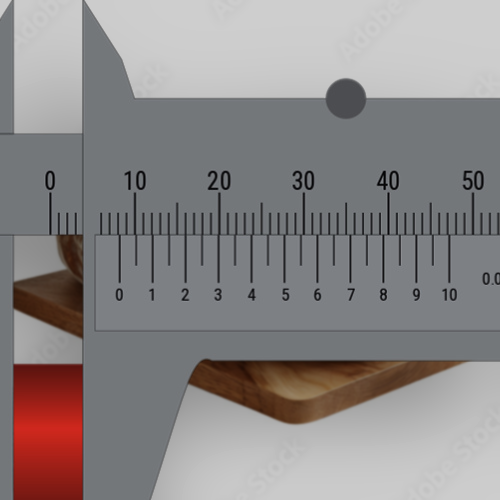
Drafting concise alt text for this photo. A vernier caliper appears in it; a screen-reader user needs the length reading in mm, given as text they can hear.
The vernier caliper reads 8.2 mm
